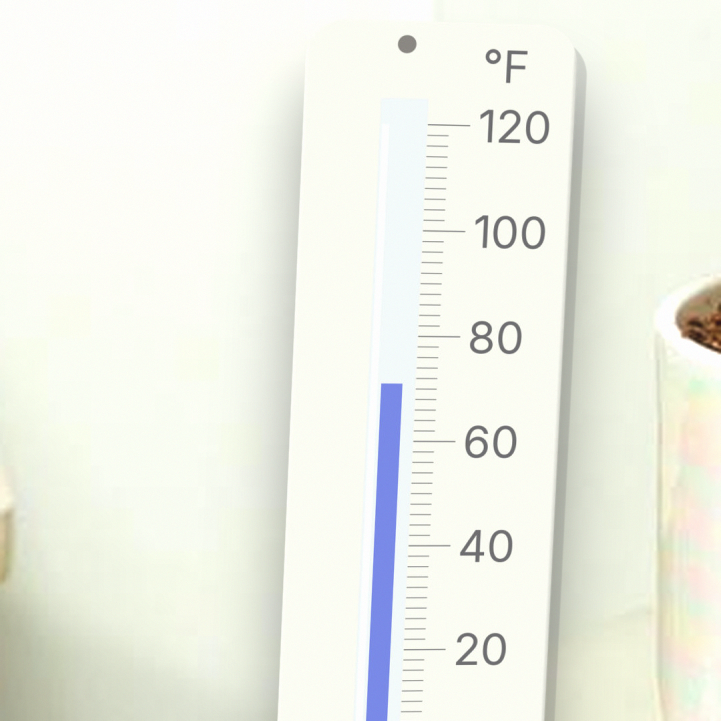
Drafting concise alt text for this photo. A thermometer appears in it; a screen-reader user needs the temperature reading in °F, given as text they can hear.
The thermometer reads 71 °F
